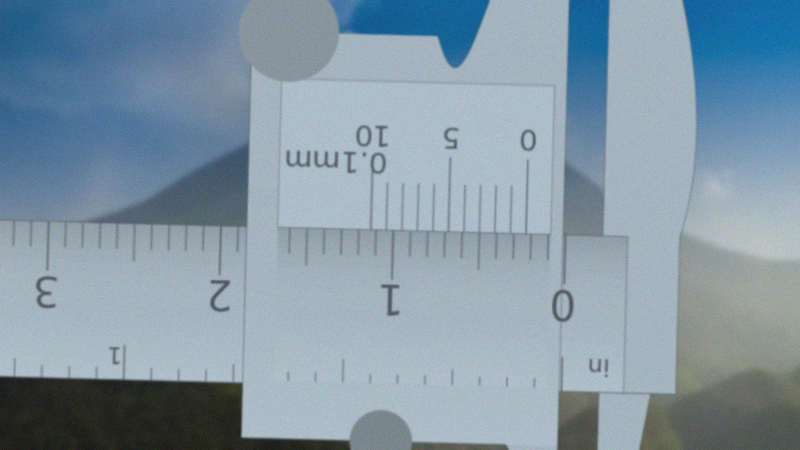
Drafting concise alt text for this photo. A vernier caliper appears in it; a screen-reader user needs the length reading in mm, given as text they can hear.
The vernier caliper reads 2.3 mm
